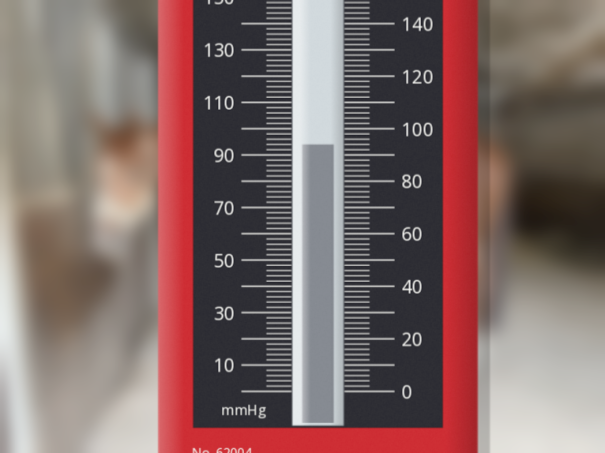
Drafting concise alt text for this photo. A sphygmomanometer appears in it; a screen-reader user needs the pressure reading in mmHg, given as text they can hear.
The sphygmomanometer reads 94 mmHg
